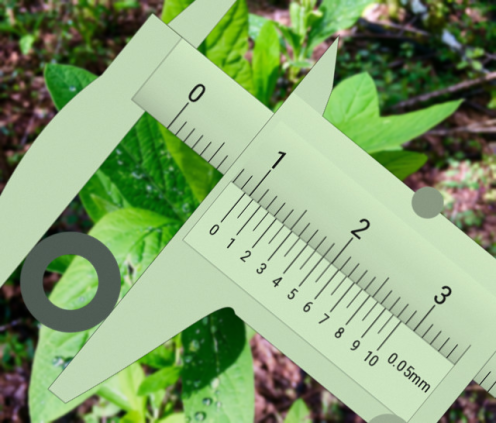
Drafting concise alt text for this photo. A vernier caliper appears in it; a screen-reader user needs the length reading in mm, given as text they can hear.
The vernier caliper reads 9.5 mm
